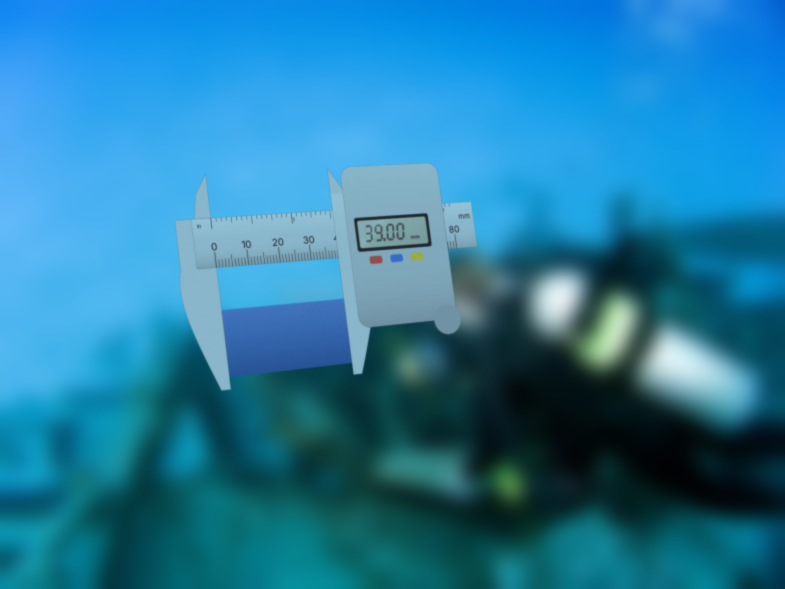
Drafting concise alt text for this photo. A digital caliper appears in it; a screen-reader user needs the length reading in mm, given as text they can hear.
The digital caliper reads 39.00 mm
